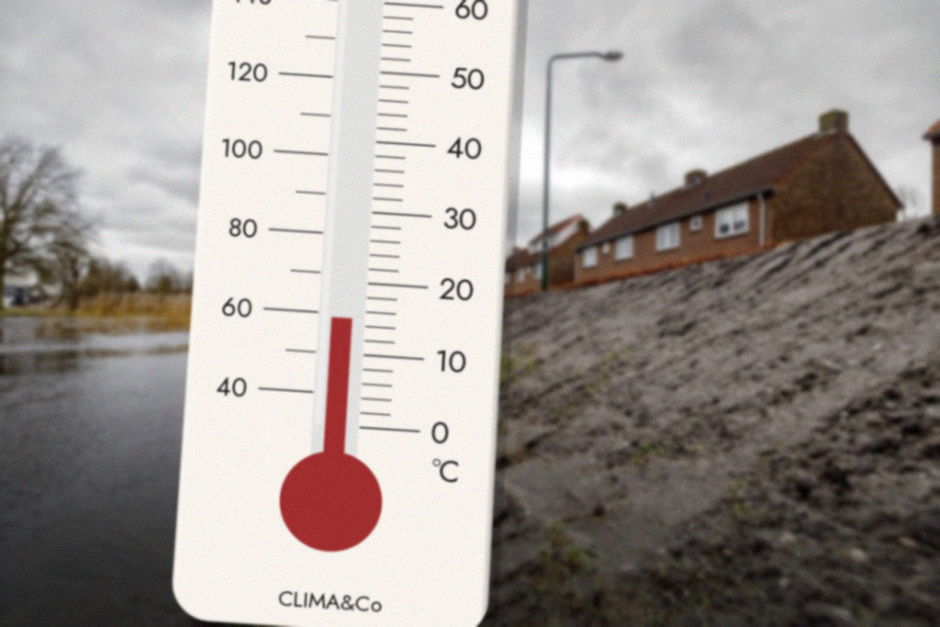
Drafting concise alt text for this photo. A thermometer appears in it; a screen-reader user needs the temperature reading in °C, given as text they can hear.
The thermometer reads 15 °C
